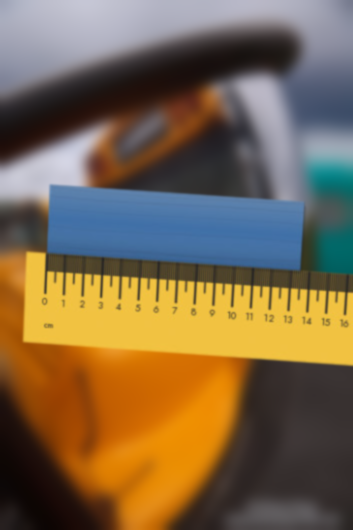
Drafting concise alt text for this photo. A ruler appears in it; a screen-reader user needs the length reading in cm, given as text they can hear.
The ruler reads 13.5 cm
